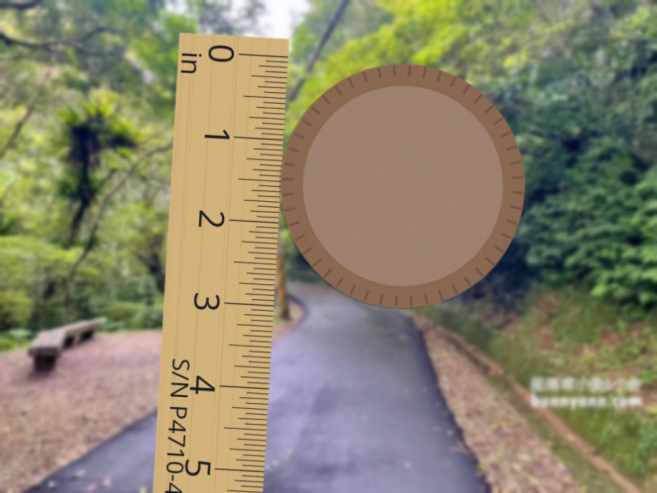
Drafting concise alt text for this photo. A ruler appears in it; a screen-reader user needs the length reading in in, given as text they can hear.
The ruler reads 2.9375 in
